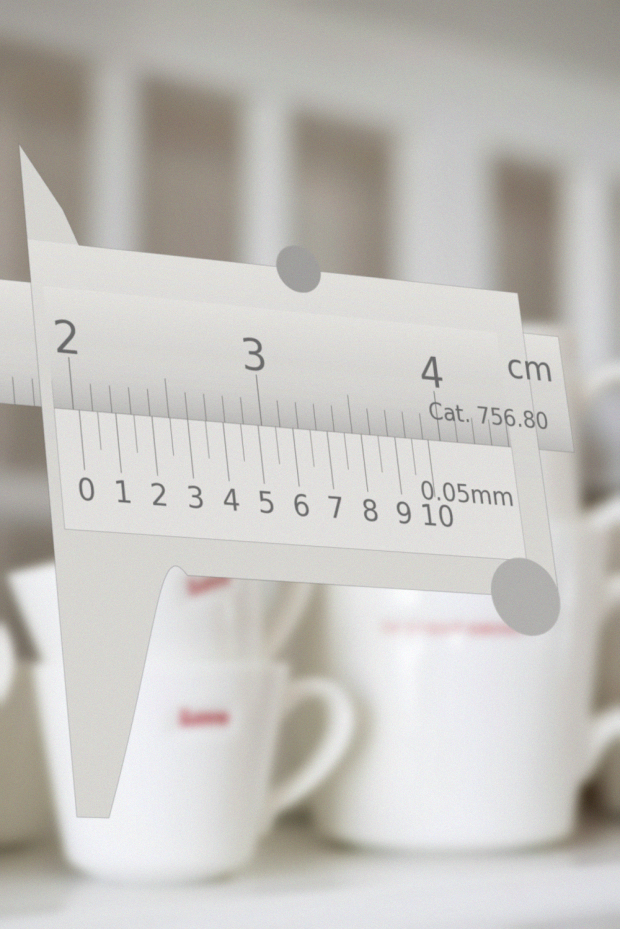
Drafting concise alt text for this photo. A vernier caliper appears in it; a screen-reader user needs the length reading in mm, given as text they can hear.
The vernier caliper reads 20.3 mm
